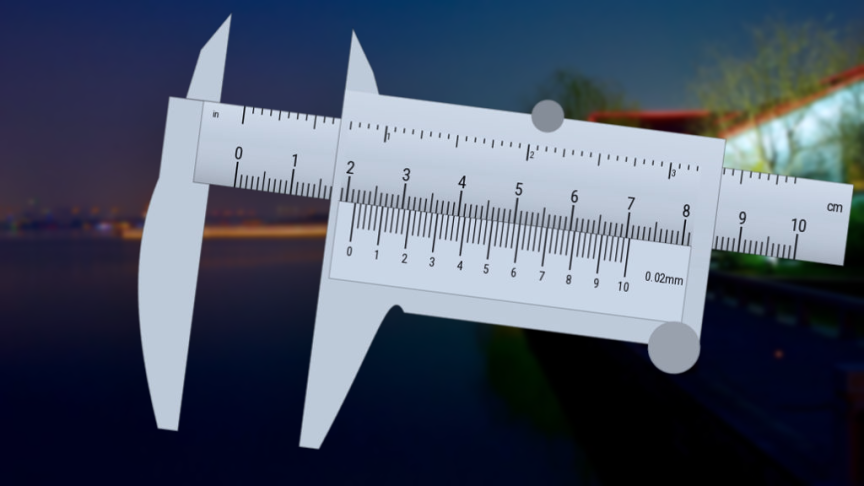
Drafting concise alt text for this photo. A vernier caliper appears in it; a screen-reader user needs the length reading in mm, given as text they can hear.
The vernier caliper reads 21.6 mm
